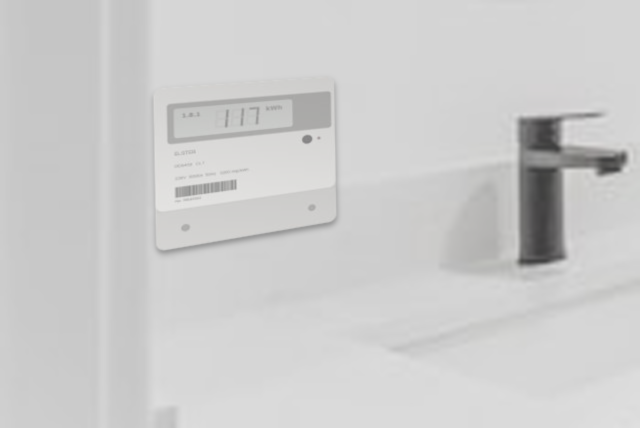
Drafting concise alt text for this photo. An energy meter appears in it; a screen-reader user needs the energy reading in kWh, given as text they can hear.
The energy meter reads 117 kWh
